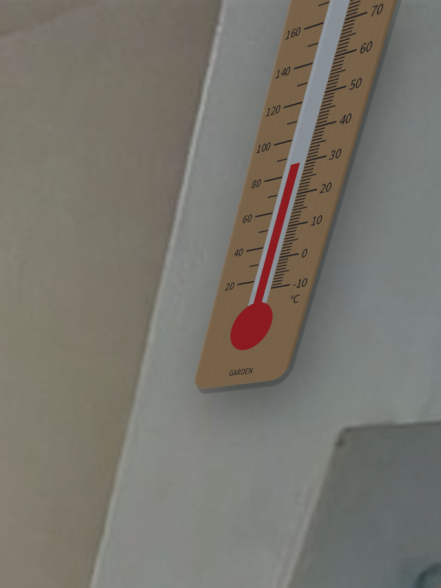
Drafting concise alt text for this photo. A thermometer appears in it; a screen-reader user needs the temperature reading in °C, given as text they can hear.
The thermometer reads 30 °C
